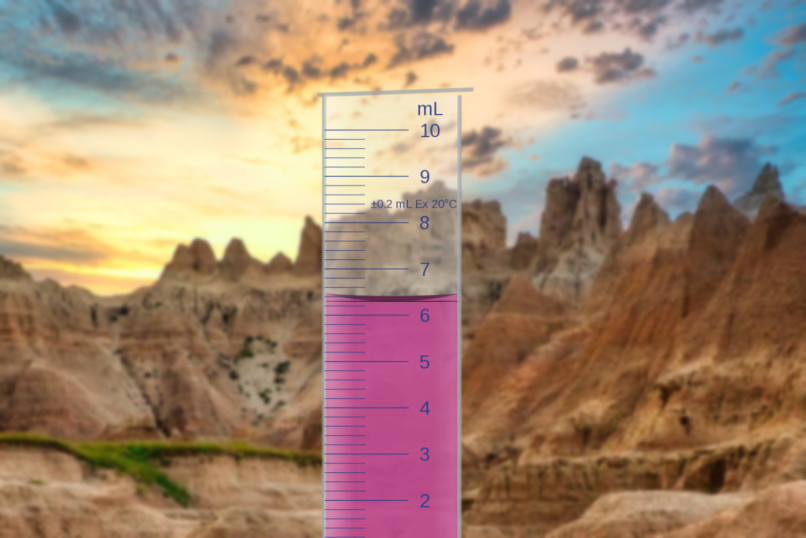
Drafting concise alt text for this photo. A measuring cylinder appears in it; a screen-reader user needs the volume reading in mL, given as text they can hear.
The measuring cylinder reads 6.3 mL
